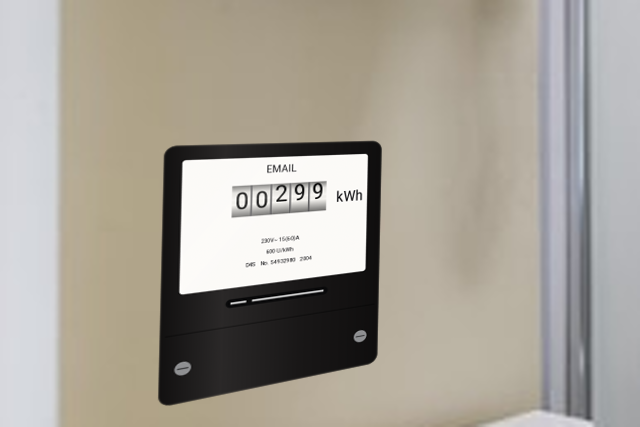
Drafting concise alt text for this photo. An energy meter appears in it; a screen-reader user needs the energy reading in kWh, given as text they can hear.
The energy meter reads 299 kWh
